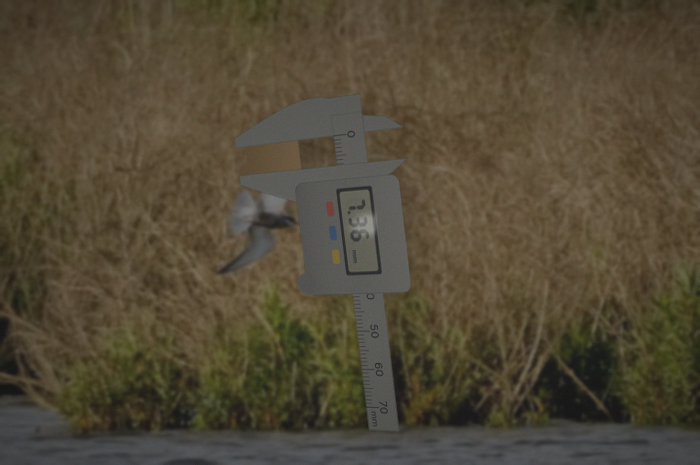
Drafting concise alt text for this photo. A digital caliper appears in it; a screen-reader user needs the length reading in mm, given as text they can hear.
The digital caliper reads 7.36 mm
